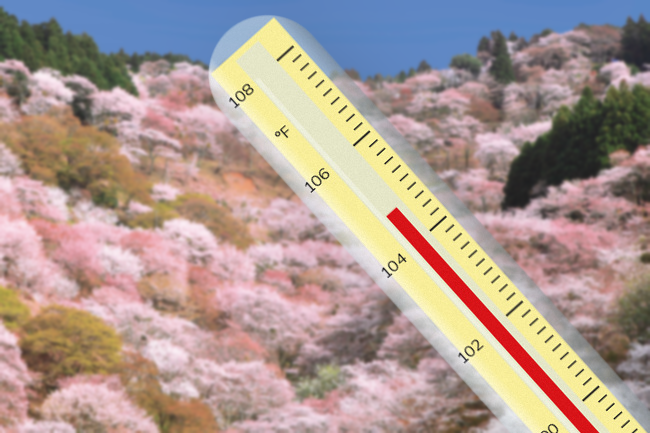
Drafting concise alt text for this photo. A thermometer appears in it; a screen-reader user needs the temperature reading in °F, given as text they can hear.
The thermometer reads 104.7 °F
